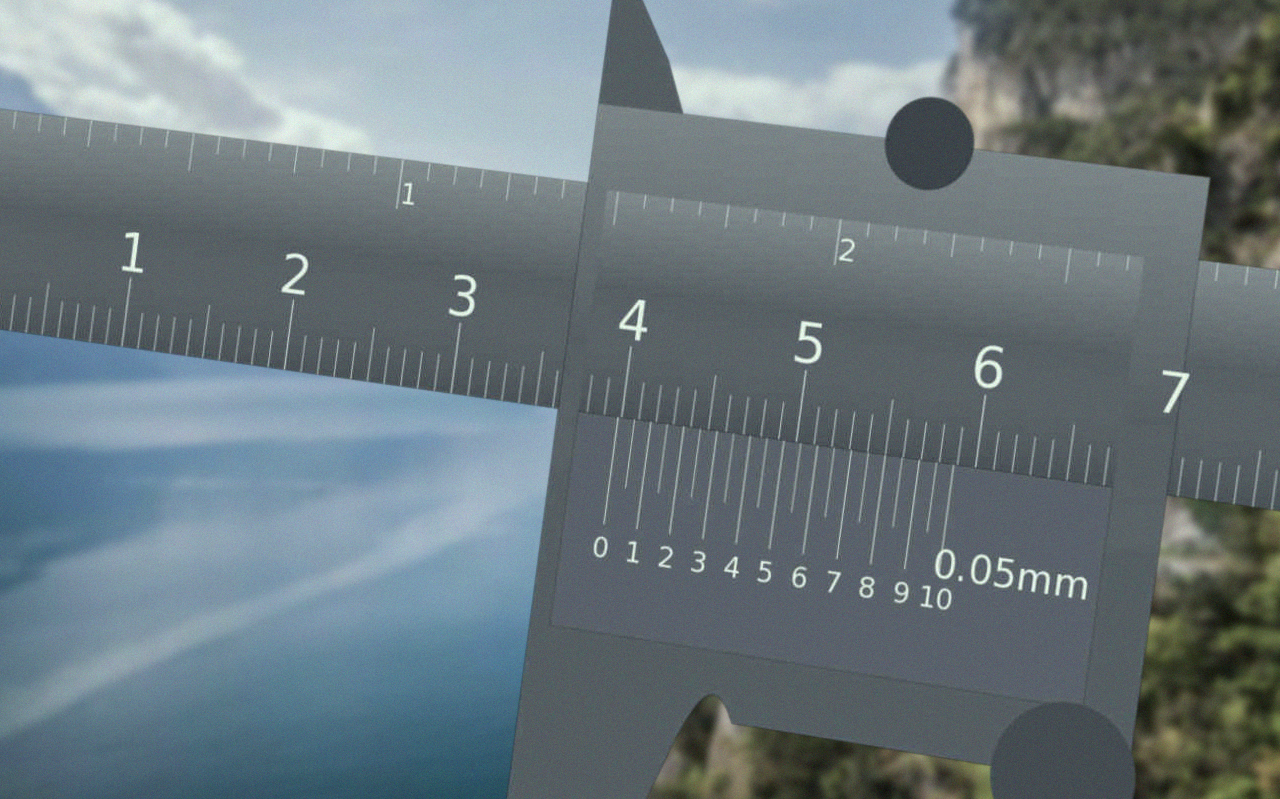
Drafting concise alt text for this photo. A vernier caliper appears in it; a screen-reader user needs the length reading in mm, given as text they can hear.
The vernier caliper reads 39.8 mm
